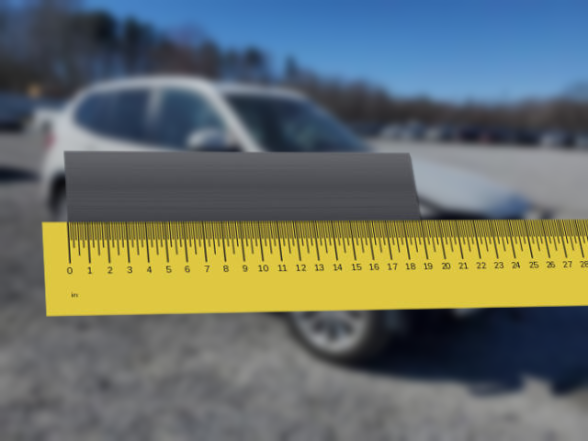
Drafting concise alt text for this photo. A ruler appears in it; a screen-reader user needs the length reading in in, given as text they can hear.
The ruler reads 19 in
